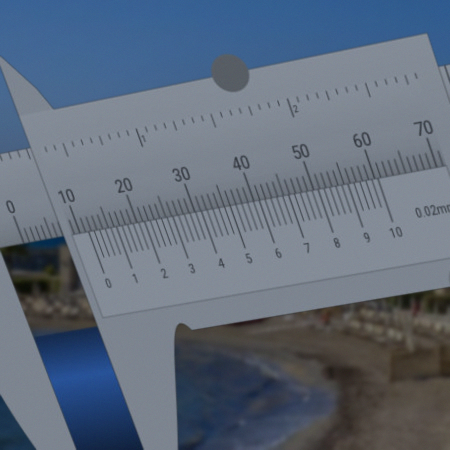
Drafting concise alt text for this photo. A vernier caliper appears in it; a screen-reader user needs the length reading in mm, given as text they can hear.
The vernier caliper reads 11.5 mm
